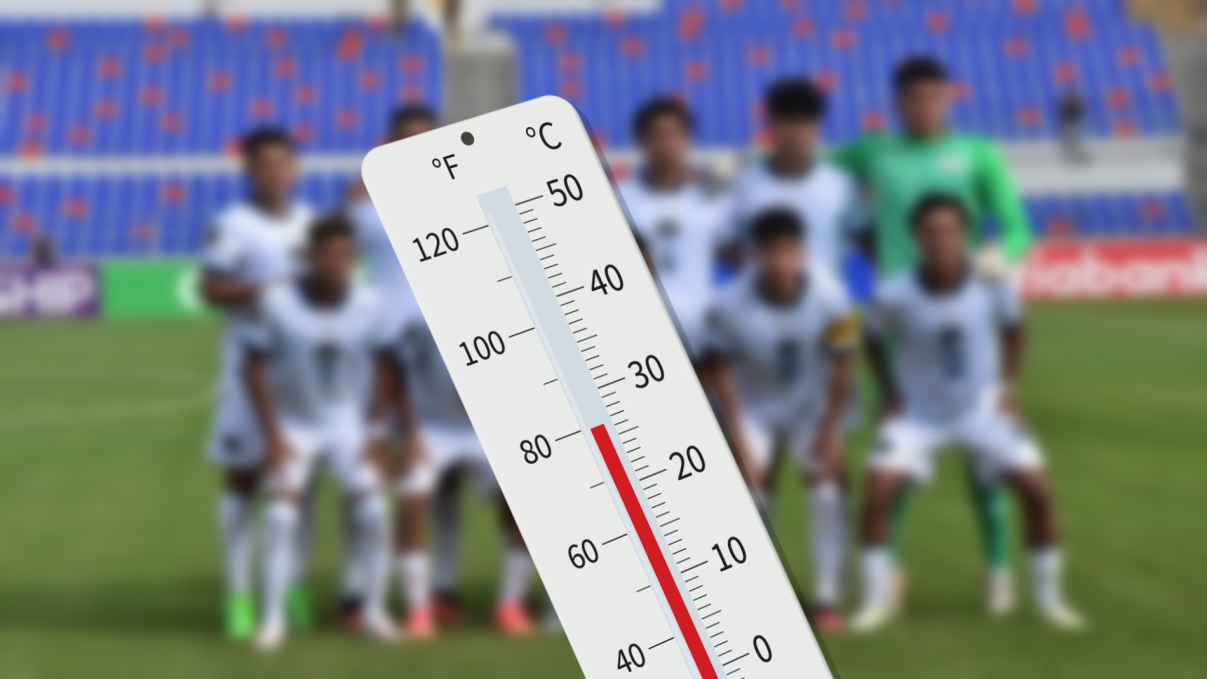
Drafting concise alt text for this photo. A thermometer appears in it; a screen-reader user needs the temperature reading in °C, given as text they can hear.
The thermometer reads 26.5 °C
